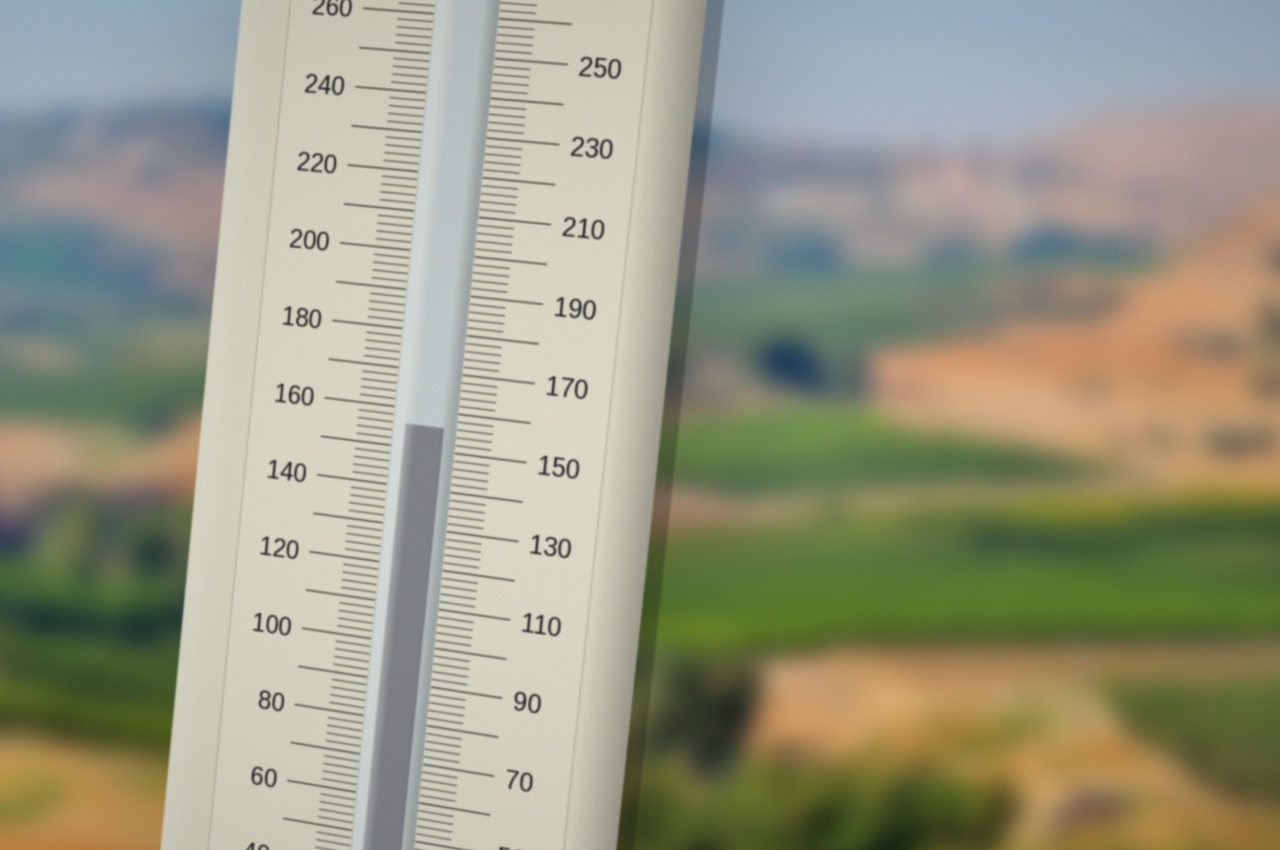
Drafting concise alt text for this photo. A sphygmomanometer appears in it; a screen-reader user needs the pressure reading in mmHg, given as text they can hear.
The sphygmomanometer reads 156 mmHg
